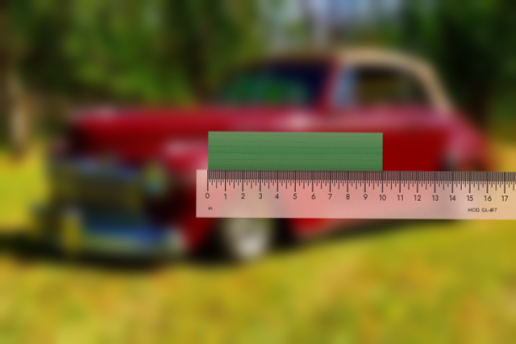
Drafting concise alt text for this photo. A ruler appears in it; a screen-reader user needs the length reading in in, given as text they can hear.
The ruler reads 10 in
